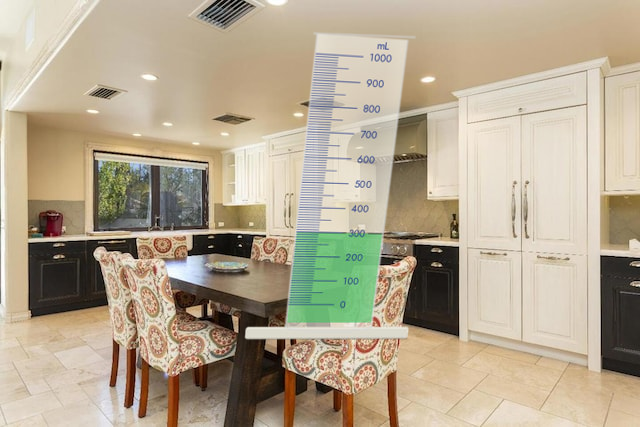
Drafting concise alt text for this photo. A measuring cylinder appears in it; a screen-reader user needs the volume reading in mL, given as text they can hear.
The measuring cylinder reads 300 mL
